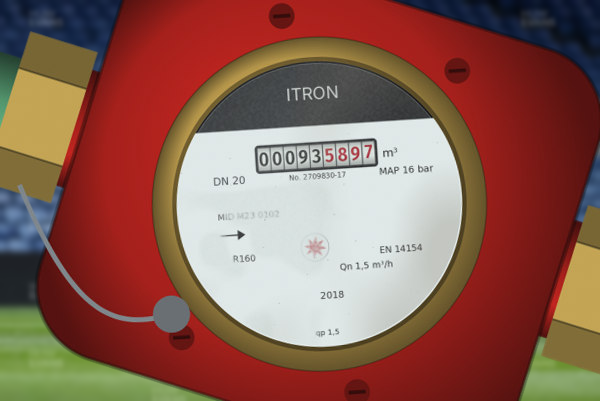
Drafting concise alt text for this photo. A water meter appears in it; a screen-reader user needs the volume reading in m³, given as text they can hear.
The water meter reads 93.5897 m³
